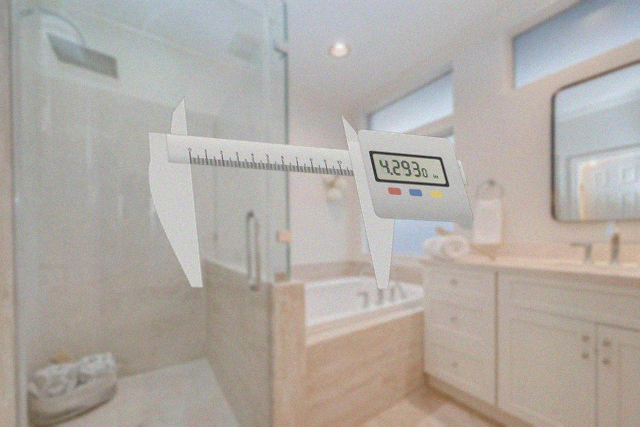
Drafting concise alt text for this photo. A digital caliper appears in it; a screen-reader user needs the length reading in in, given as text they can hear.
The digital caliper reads 4.2930 in
